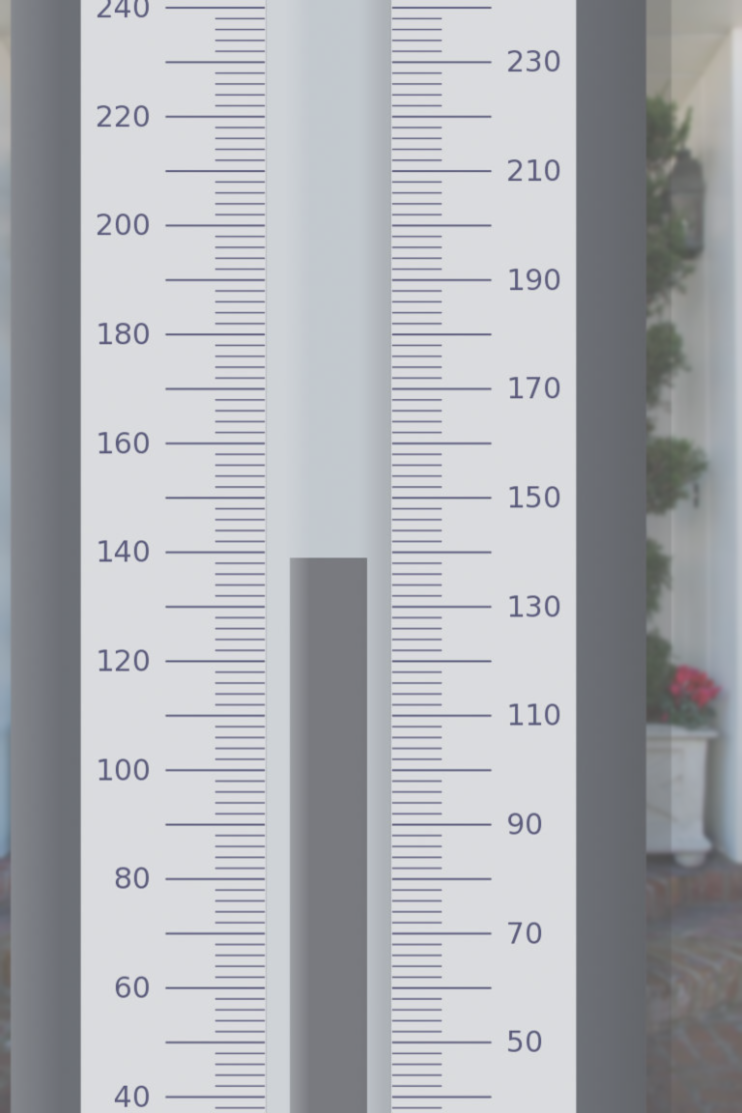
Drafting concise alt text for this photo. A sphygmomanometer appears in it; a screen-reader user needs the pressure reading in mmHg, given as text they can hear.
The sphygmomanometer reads 139 mmHg
